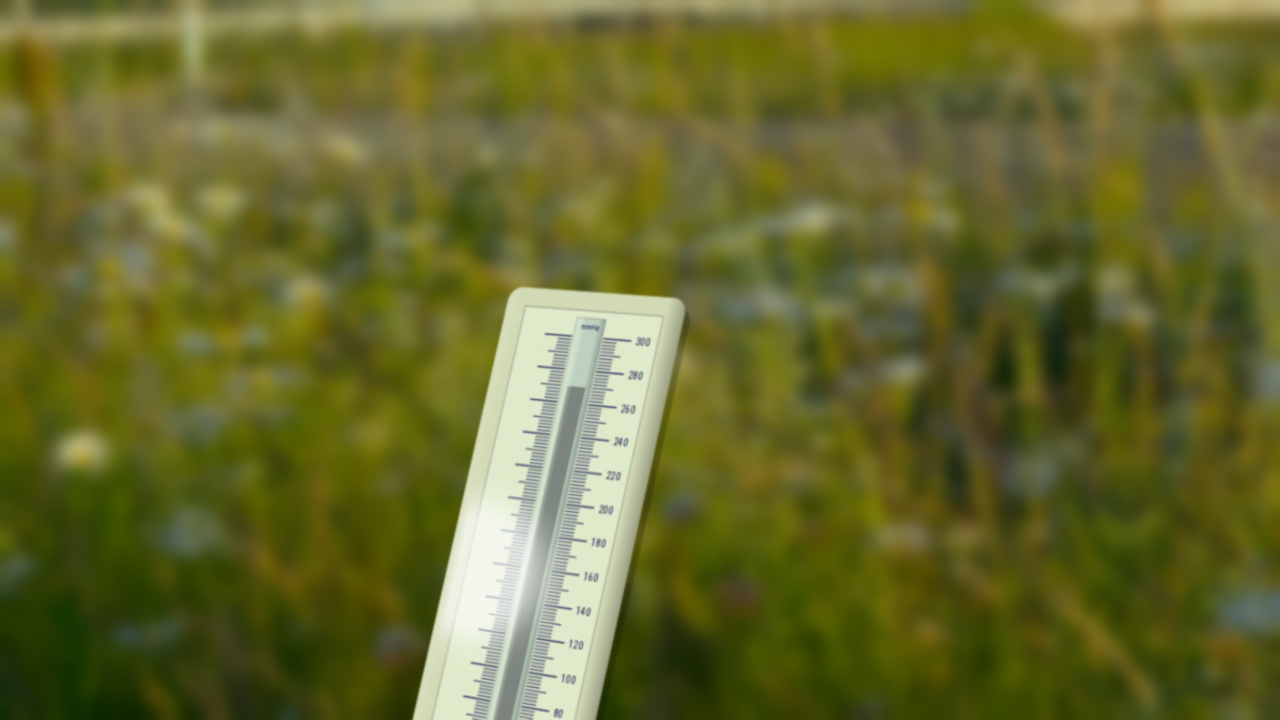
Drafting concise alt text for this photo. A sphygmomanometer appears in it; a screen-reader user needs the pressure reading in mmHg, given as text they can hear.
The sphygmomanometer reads 270 mmHg
